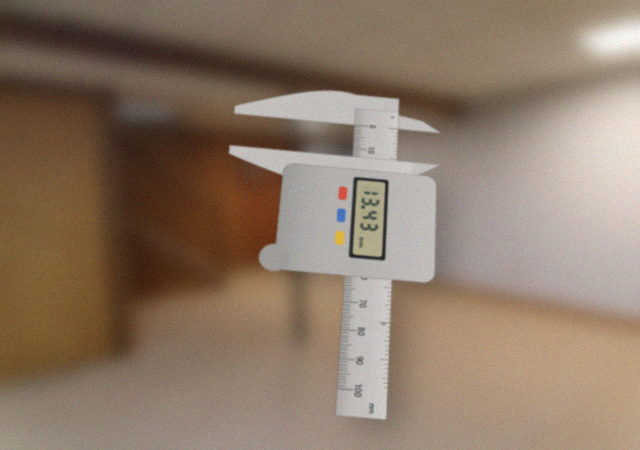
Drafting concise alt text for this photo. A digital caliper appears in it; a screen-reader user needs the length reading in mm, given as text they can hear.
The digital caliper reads 13.43 mm
